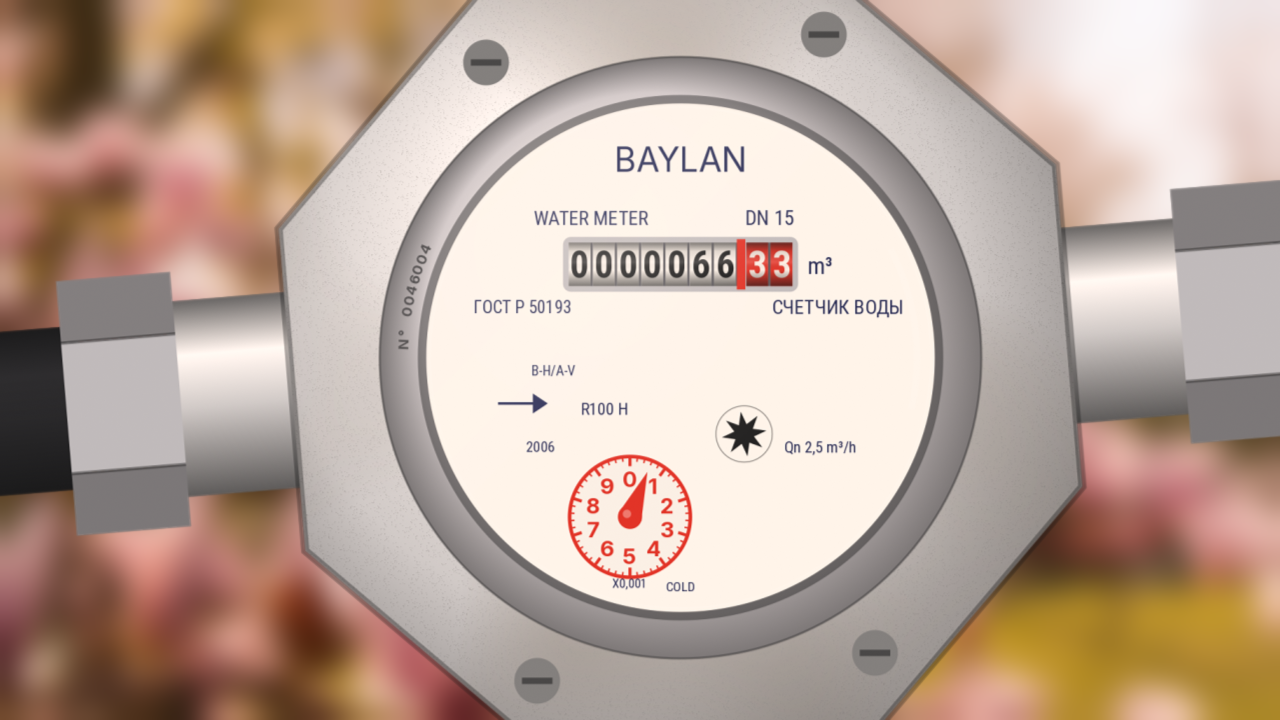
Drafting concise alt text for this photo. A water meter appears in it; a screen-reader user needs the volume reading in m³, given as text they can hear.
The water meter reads 66.330 m³
